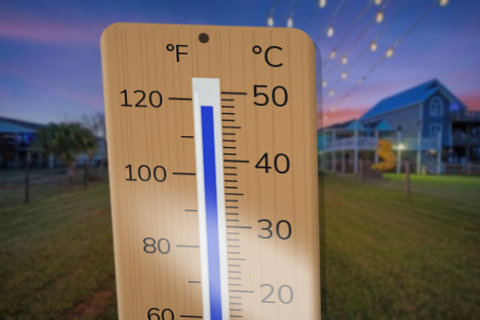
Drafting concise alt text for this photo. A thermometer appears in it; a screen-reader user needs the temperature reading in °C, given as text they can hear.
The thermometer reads 48 °C
